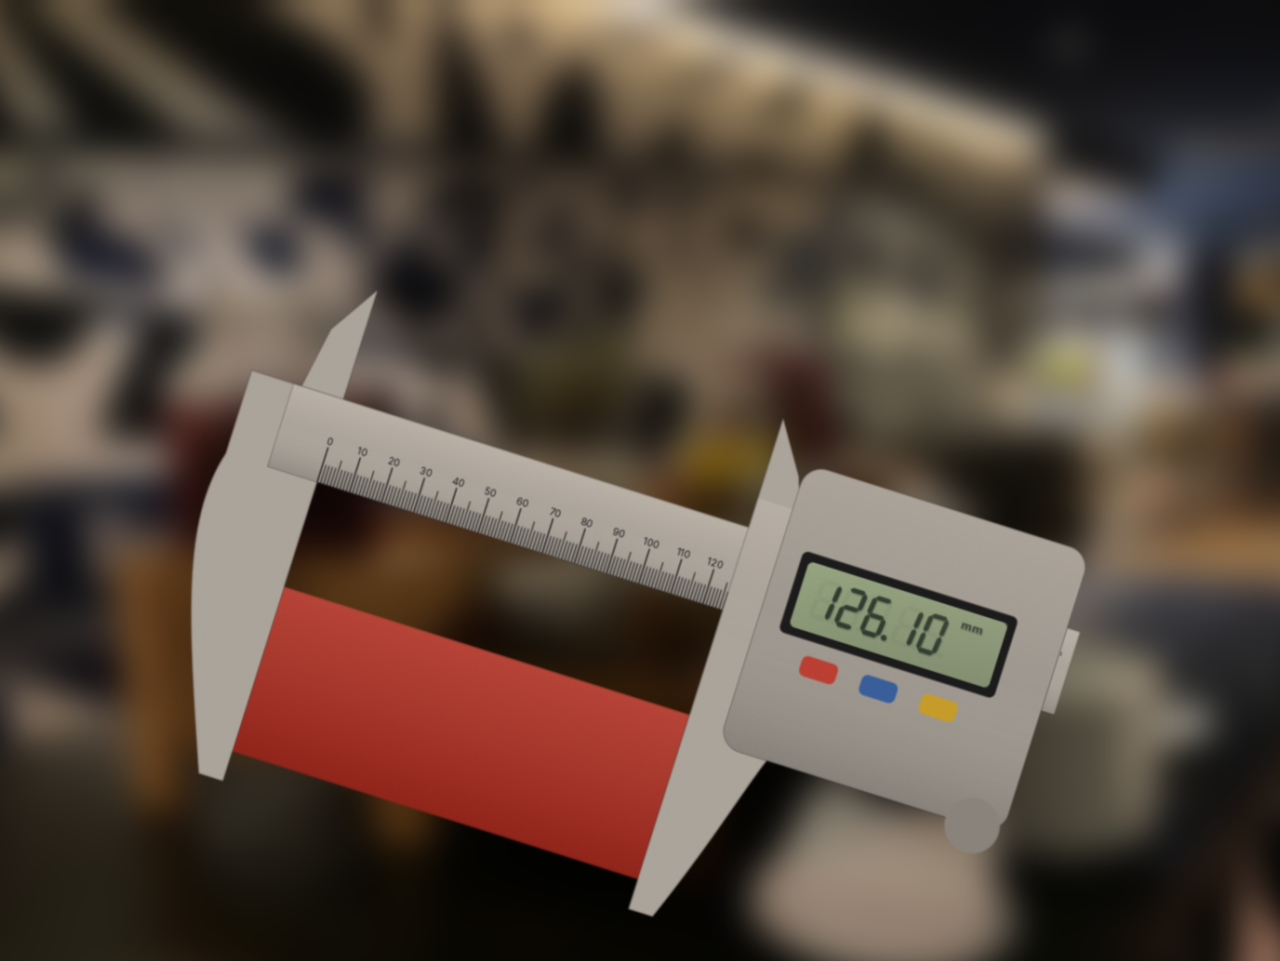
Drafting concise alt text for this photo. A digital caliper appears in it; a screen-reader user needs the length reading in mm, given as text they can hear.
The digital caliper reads 126.10 mm
